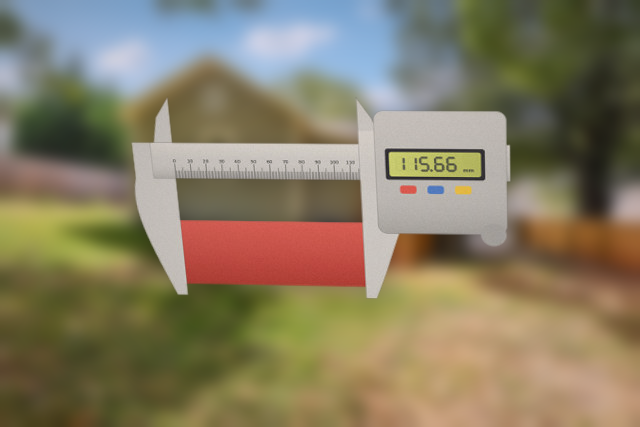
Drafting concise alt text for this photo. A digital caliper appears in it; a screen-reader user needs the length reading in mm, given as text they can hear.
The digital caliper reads 115.66 mm
